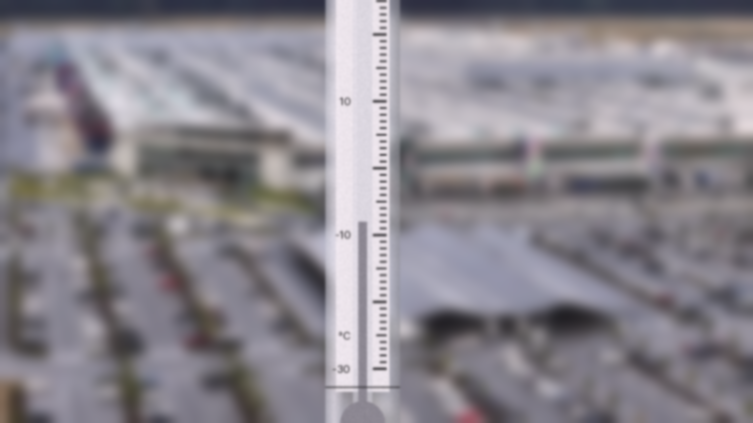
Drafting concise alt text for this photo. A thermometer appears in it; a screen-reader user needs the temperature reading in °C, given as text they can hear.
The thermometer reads -8 °C
